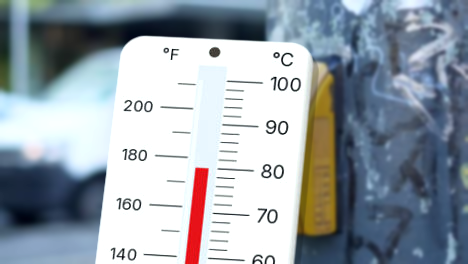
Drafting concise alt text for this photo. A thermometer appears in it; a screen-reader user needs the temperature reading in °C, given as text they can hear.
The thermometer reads 80 °C
